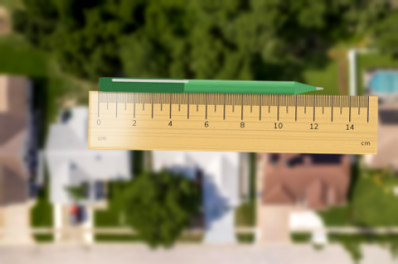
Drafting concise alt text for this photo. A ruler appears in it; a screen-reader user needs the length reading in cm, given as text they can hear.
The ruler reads 12.5 cm
